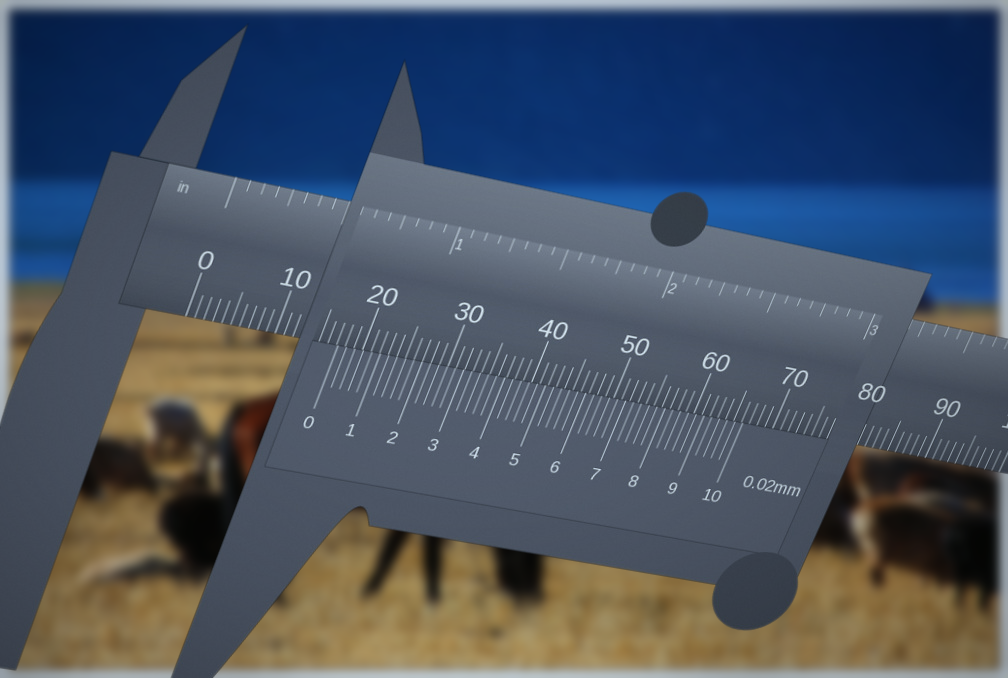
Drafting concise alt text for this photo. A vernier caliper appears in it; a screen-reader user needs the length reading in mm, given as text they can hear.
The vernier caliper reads 17.2 mm
